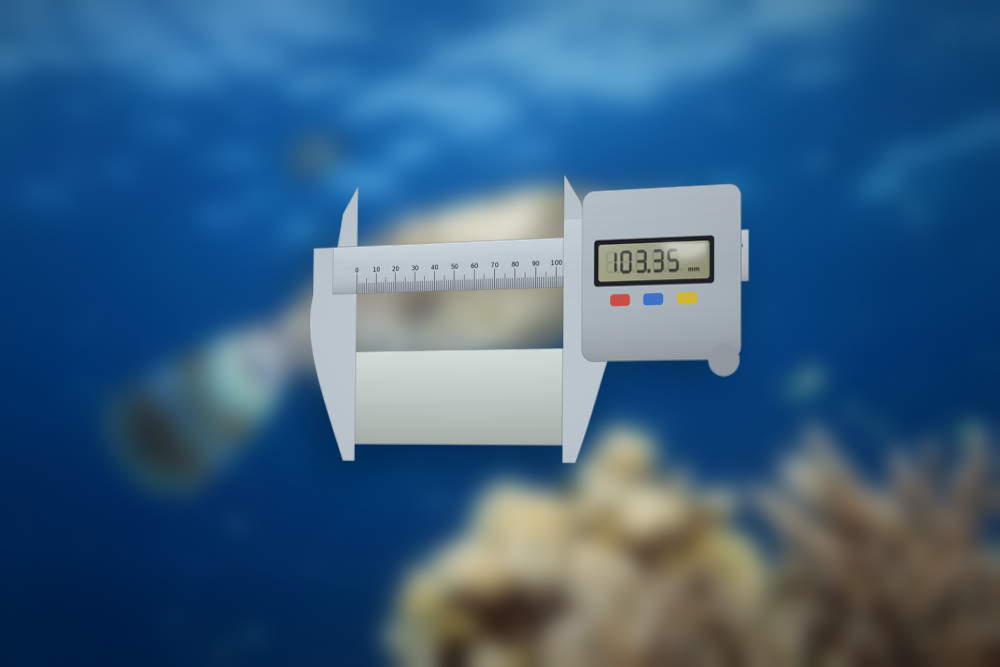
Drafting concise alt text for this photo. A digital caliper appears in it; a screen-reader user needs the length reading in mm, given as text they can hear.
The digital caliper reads 103.35 mm
